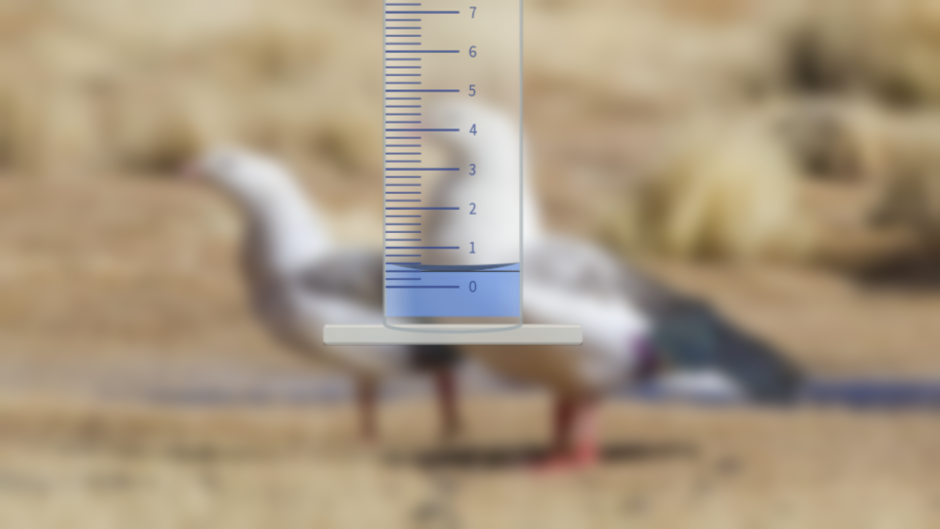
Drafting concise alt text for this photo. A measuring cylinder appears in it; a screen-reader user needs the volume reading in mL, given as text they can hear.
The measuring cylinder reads 0.4 mL
